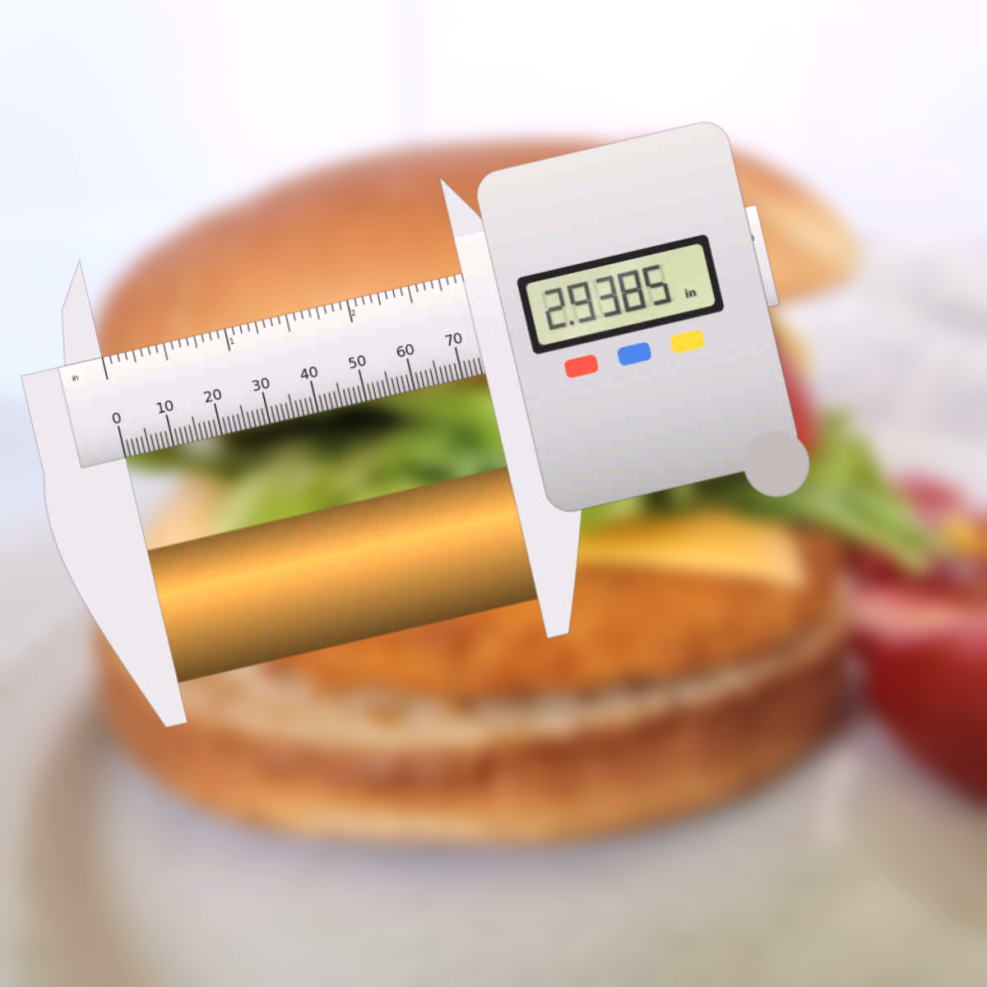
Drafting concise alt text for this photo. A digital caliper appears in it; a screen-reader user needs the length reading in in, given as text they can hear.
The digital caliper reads 2.9385 in
